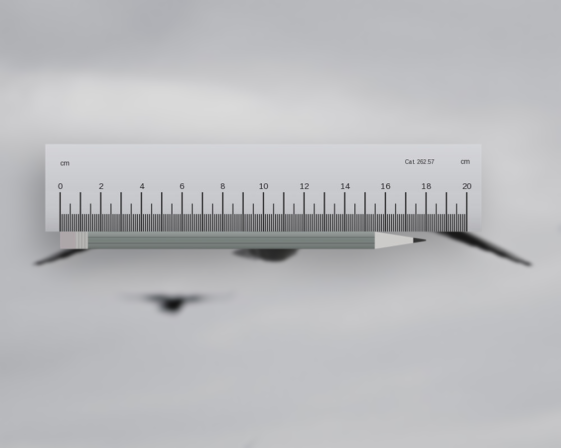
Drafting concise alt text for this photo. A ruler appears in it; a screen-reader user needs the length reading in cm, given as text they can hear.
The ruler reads 18 cm
